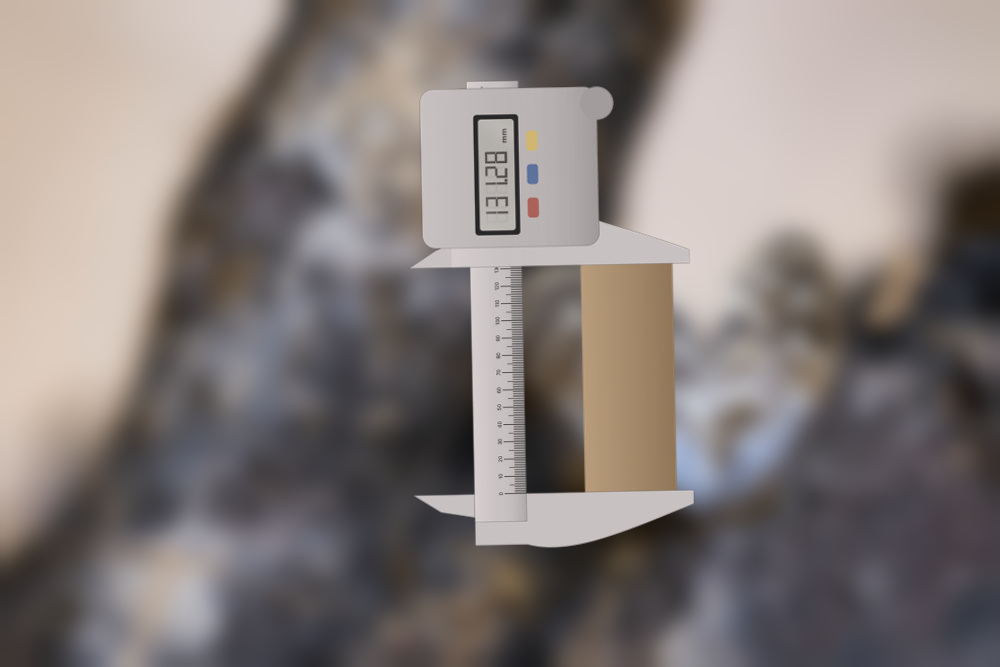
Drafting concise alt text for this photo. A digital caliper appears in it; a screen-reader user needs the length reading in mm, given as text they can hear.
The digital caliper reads 131.28 mm
